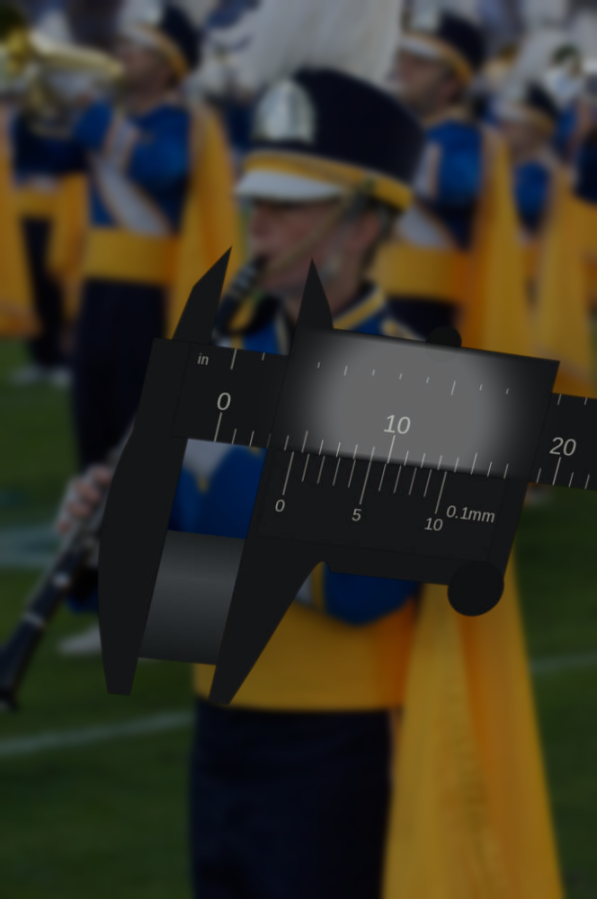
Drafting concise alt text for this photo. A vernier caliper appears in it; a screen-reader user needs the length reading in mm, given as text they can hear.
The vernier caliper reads 4.5 mm
